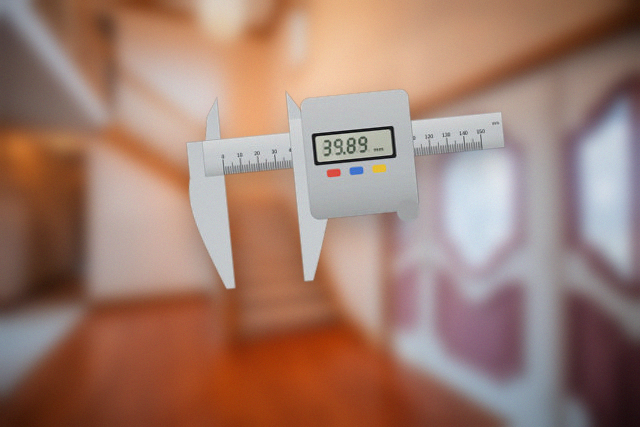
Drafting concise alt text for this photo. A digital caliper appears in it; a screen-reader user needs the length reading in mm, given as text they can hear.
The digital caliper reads 39.89 mm
